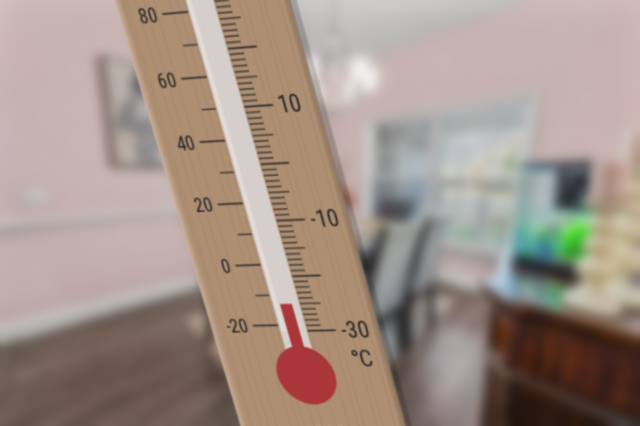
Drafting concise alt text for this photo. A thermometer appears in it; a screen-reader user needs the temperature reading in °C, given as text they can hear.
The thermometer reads -25 °C
